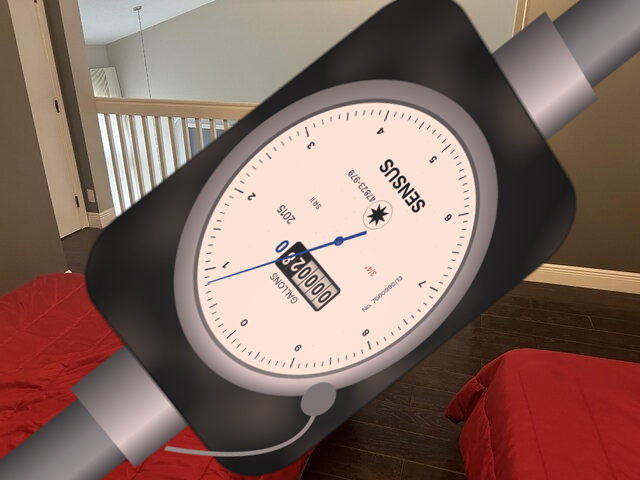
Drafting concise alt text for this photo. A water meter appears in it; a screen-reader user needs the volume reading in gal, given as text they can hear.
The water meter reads 280.8 gal
